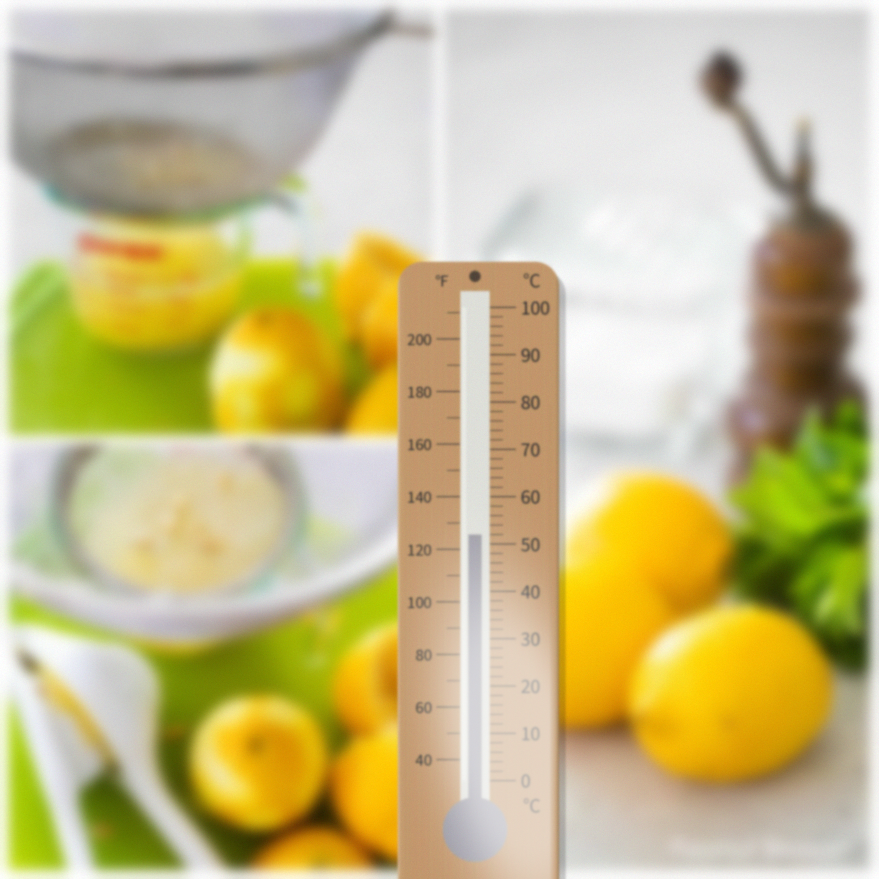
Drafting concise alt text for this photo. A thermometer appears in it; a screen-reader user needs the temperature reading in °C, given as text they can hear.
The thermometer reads 52 °C
